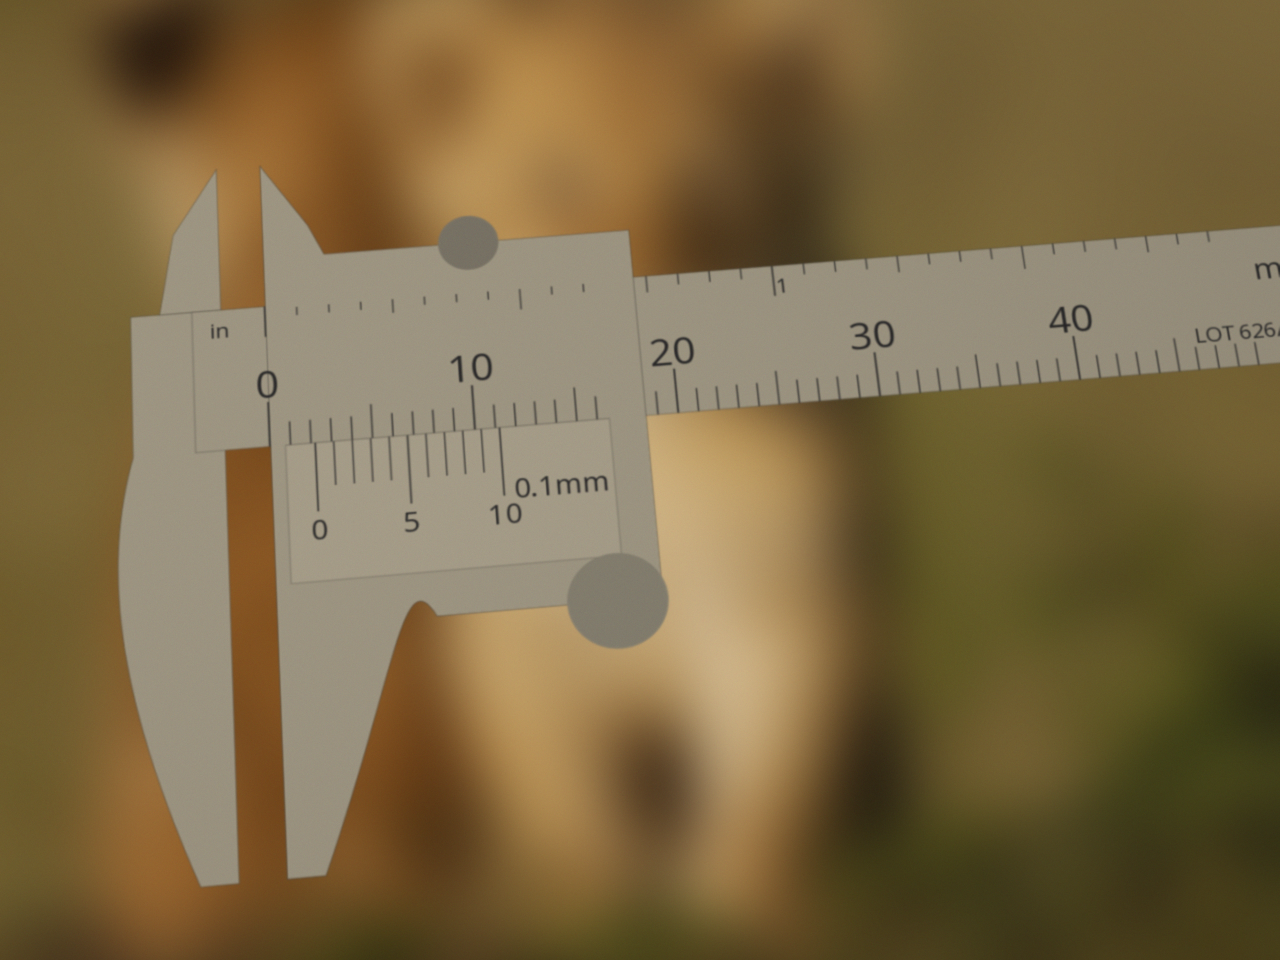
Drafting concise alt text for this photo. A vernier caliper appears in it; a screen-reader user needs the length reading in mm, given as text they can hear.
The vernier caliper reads 2.2 mm
